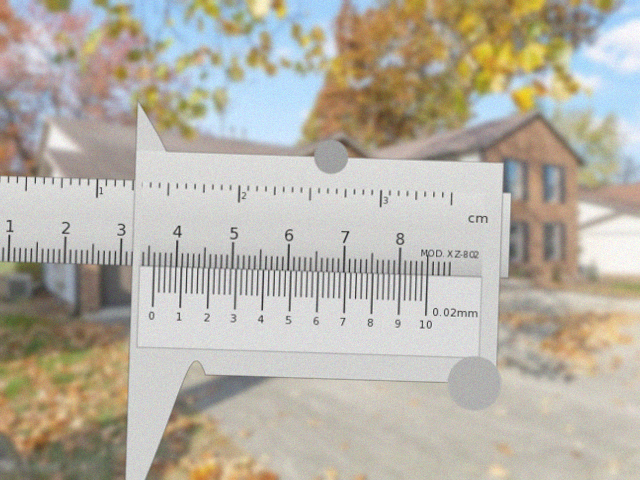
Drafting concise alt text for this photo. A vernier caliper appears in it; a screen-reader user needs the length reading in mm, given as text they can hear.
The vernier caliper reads 36.0 mm
